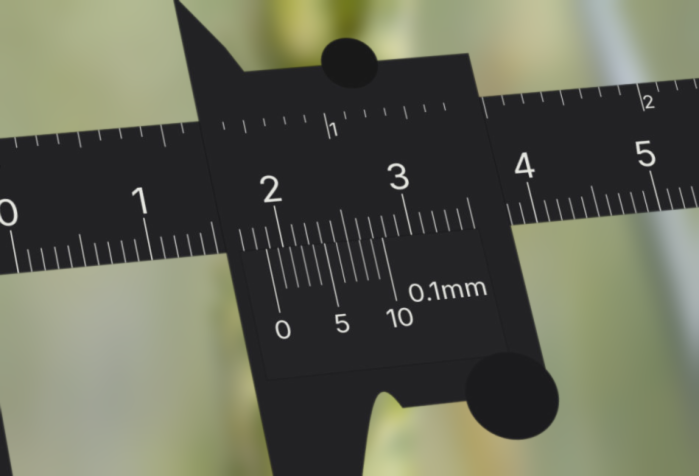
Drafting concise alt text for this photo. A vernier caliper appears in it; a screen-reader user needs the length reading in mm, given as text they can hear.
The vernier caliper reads 18.7 mm
